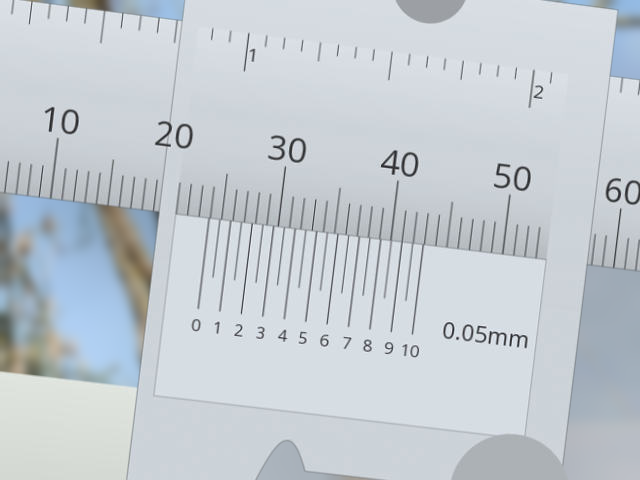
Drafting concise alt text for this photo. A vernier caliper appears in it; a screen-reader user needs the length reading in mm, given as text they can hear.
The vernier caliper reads 23.9 mm
